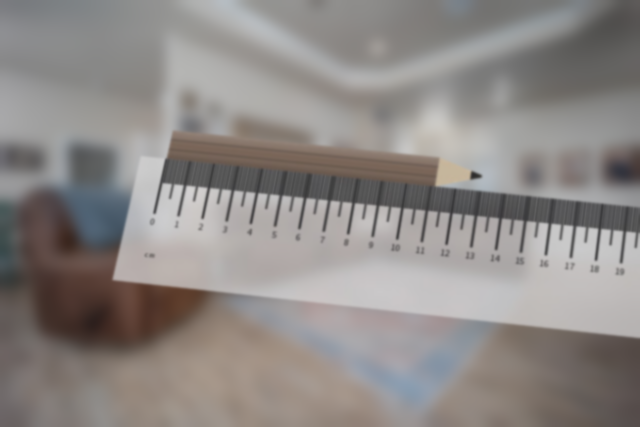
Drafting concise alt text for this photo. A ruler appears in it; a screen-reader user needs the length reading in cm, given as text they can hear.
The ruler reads 13 cm
